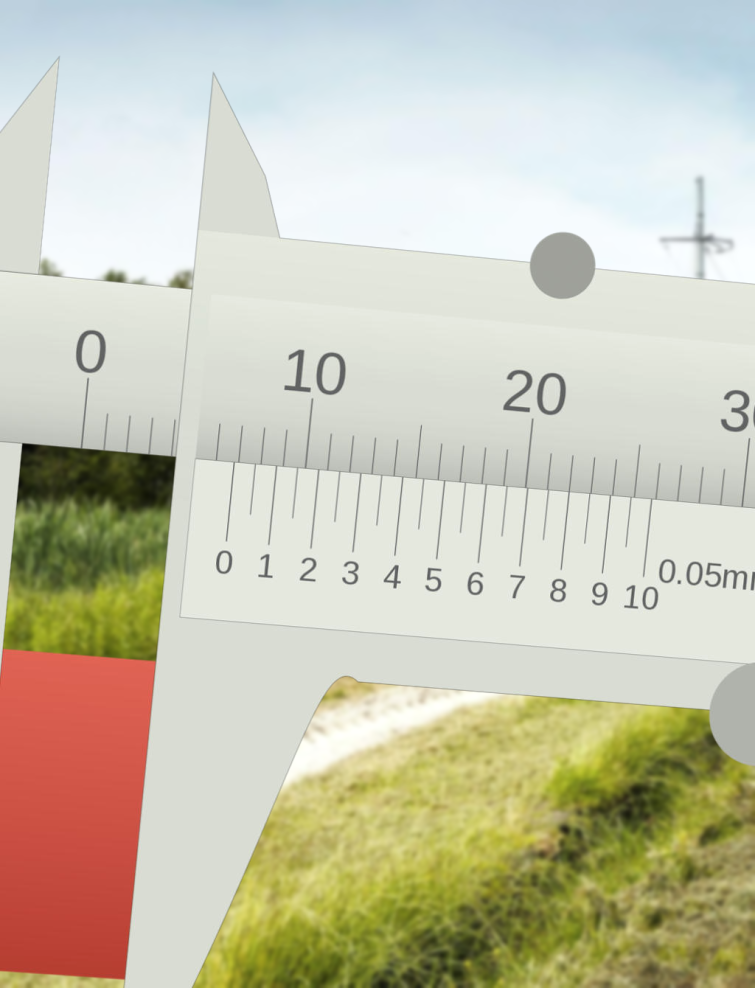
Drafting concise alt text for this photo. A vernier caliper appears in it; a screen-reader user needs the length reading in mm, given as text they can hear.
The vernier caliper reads 6.80 mm
